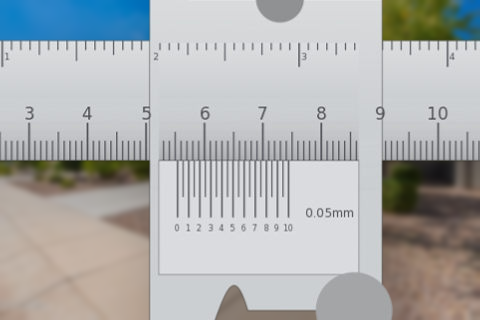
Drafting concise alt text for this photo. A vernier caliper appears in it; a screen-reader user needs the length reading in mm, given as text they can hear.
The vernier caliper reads 55.4 mm
